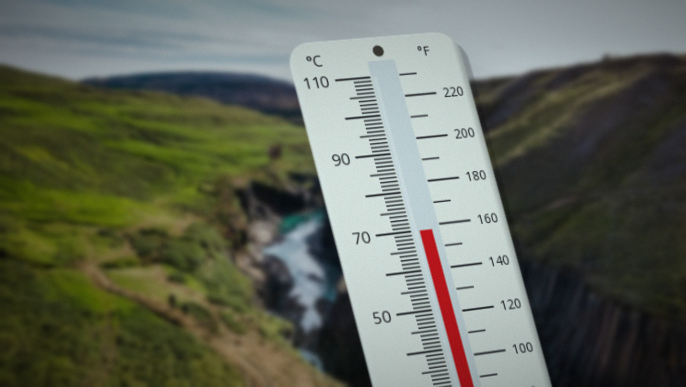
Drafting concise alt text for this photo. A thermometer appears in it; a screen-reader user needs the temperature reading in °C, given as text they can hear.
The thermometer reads 70 °C
